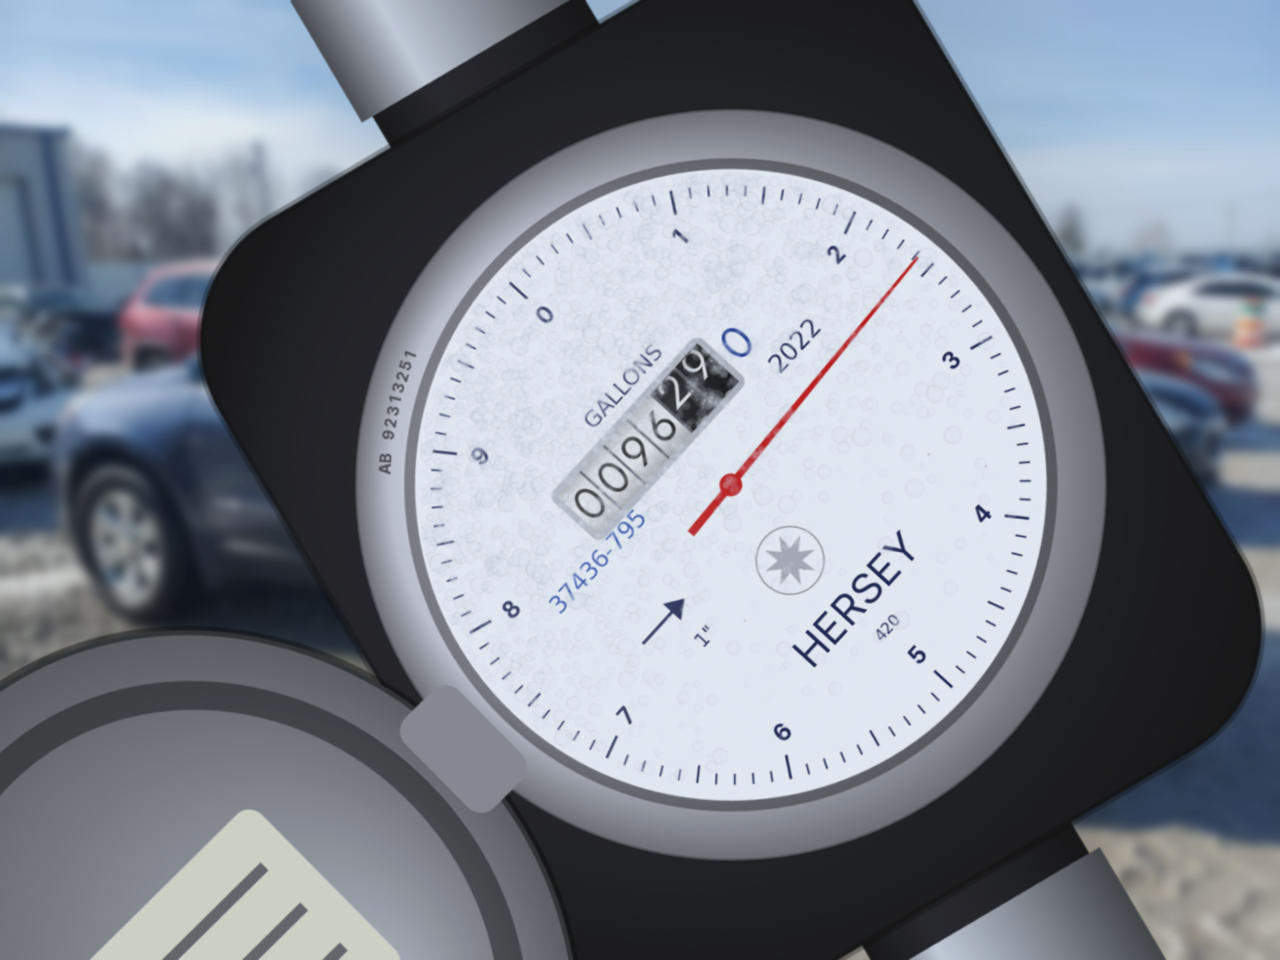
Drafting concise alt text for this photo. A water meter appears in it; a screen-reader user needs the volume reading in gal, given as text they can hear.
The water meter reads 96292.4 gal
